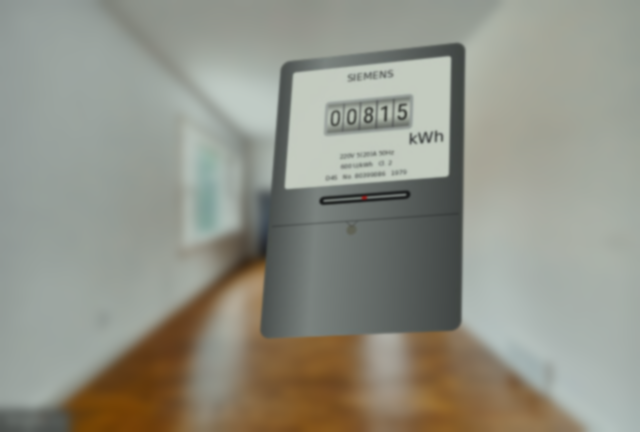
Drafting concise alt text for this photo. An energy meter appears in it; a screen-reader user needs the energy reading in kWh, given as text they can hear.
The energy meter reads 815 kWh
